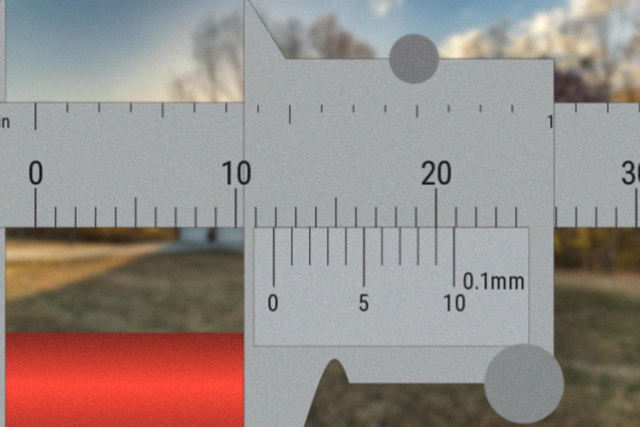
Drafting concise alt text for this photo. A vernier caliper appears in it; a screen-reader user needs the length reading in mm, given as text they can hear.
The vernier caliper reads 11.9 mm
